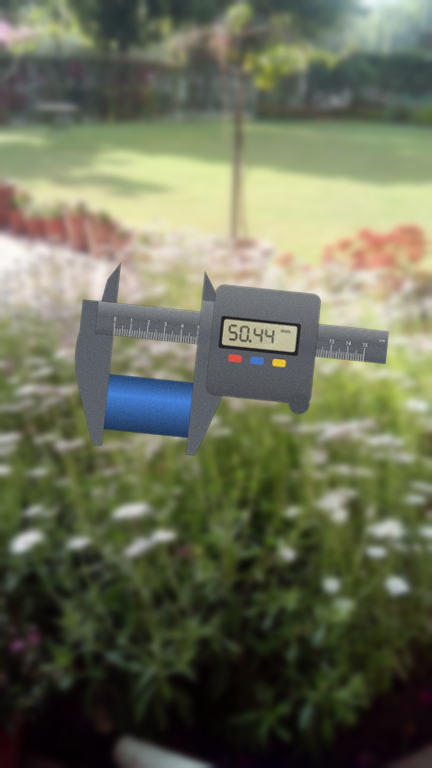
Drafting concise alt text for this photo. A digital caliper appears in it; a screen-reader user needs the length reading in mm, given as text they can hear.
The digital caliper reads 50.44 mm
